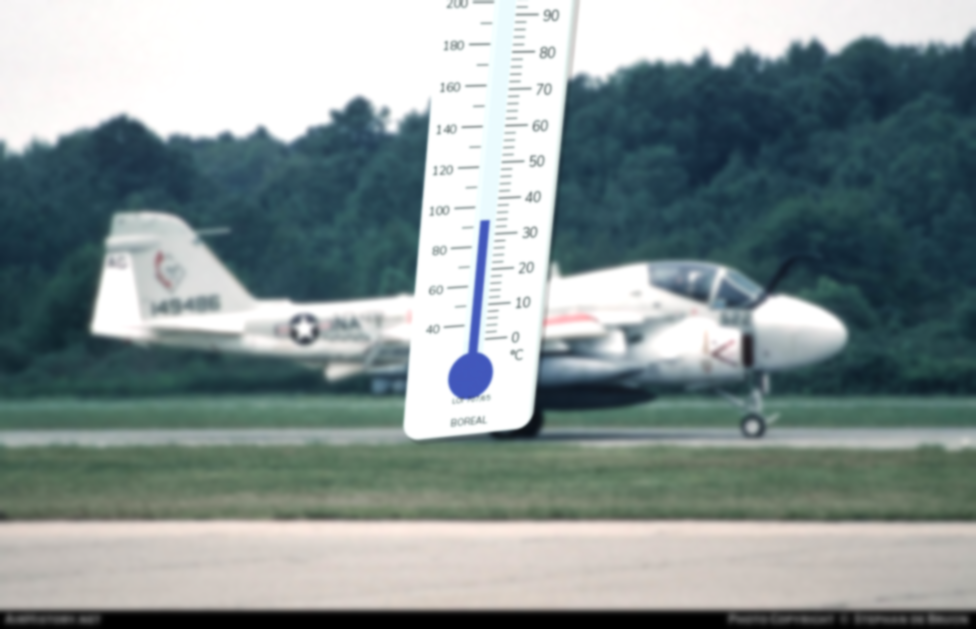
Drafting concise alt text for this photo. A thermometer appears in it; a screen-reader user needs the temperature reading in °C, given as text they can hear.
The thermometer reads 34 °C
